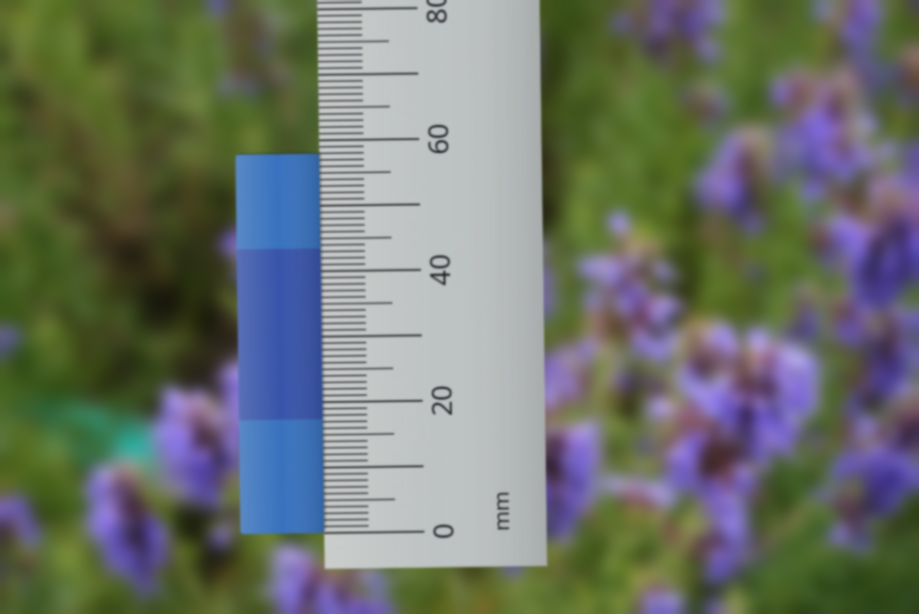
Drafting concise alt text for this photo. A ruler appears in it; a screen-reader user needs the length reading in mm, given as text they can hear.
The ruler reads 58 mm
